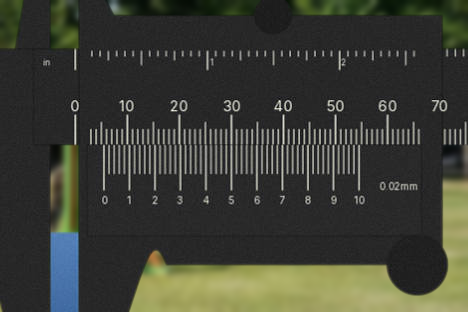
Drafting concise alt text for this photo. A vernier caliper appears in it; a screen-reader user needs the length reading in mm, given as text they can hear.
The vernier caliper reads 5.5 mm
